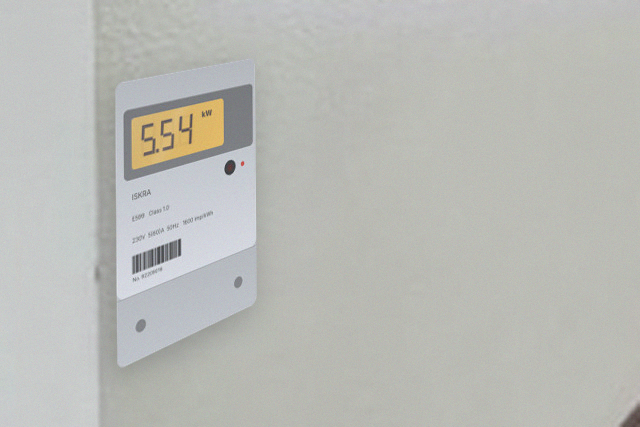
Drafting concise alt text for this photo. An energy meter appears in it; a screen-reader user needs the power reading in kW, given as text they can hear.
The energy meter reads 5.54 kW
